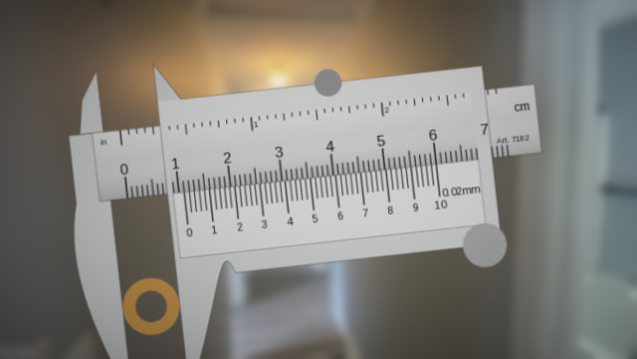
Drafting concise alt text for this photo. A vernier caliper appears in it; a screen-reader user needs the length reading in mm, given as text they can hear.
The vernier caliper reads 11.0 mm
